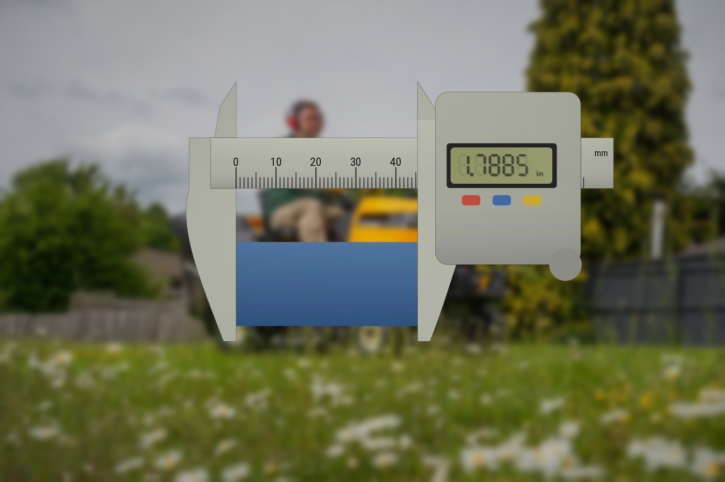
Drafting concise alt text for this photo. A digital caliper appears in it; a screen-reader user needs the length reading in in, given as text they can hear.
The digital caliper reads 1.7885 in
